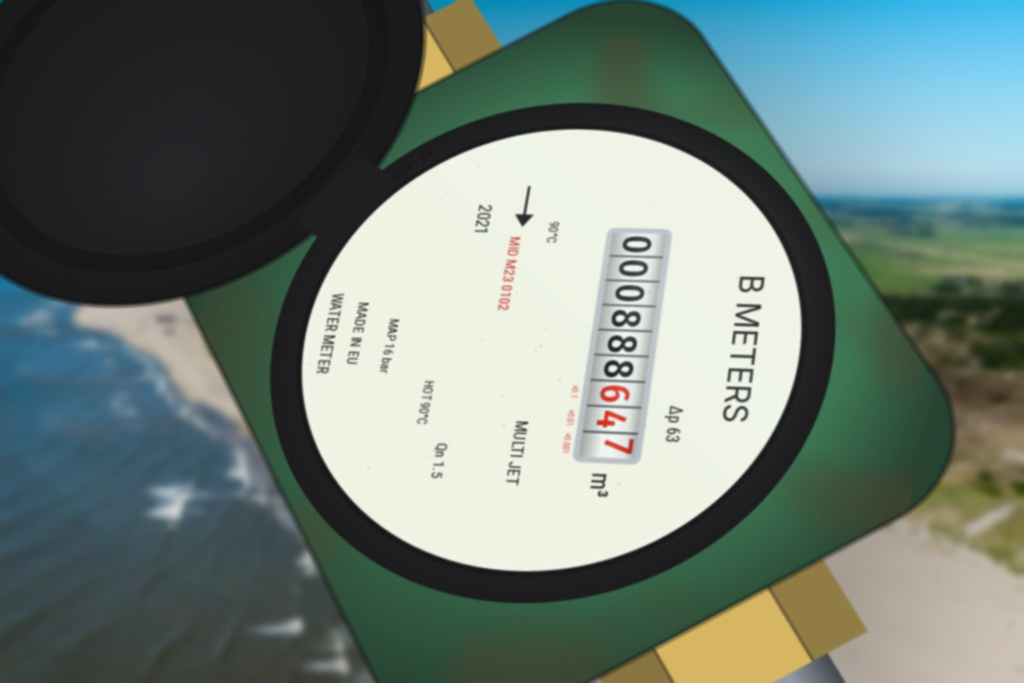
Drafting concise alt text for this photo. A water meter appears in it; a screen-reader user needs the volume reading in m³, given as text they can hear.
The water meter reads 888.647 m³
